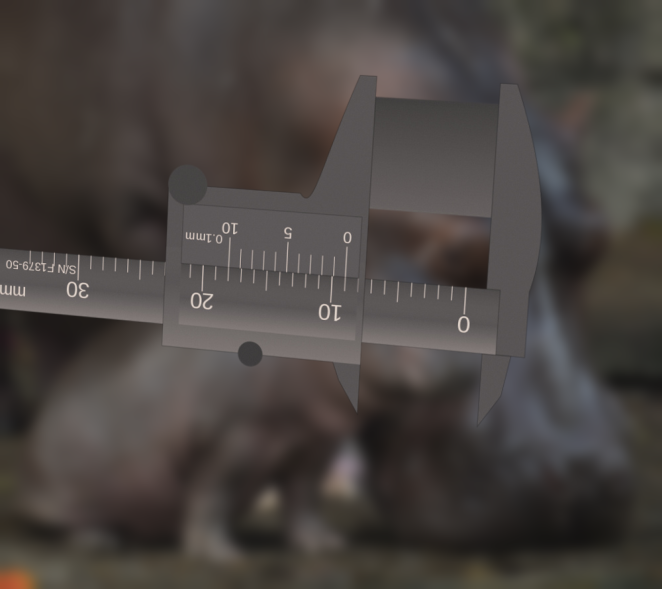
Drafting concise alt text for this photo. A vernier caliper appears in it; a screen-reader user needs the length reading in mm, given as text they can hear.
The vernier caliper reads 9.0 mm
